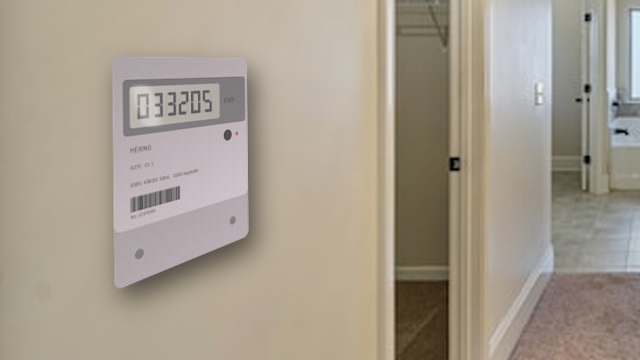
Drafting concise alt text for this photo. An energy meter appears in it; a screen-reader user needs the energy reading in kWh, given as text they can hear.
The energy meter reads 33205 kWh
